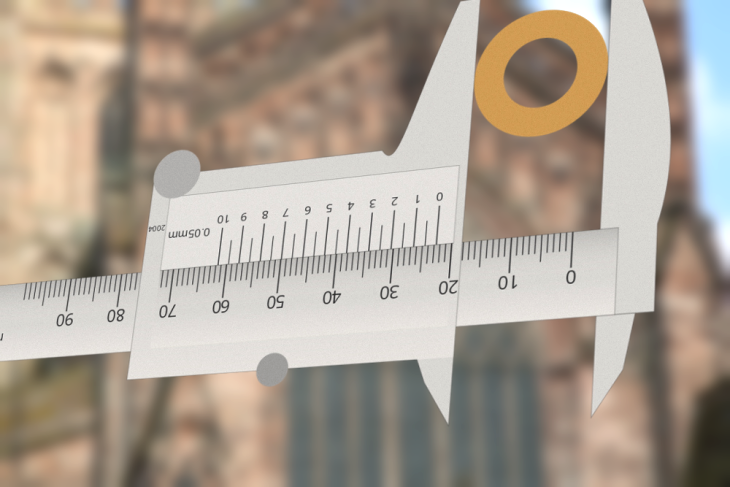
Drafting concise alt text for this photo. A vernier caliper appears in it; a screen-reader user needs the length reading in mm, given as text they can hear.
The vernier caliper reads 22.6 mm
